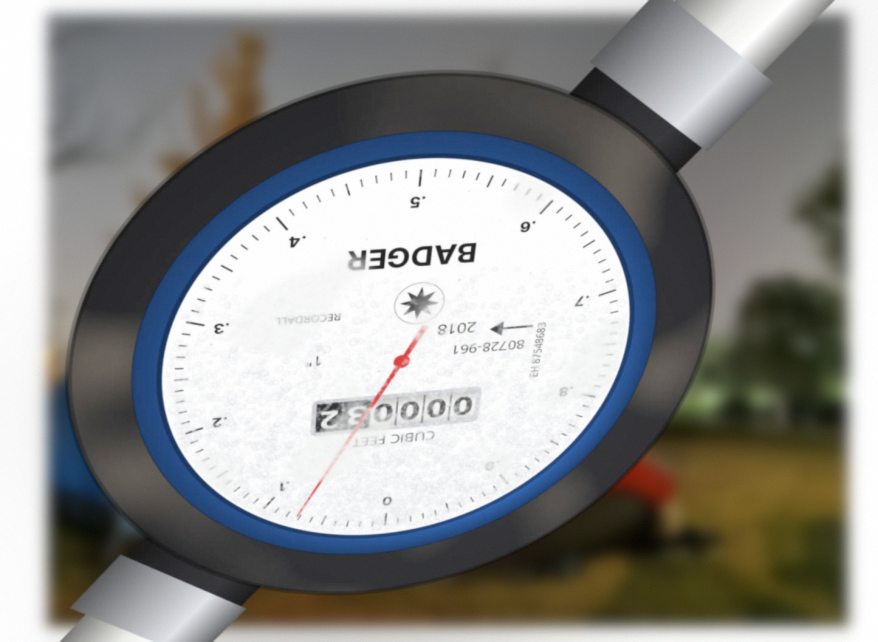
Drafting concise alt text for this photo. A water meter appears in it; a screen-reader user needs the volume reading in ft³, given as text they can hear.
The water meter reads 32.07 ft³
